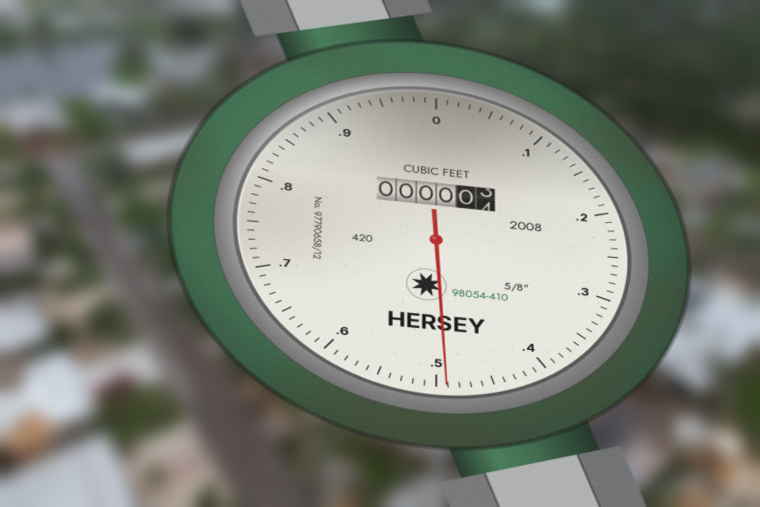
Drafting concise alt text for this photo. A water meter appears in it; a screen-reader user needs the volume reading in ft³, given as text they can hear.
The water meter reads 3.49 ft³
